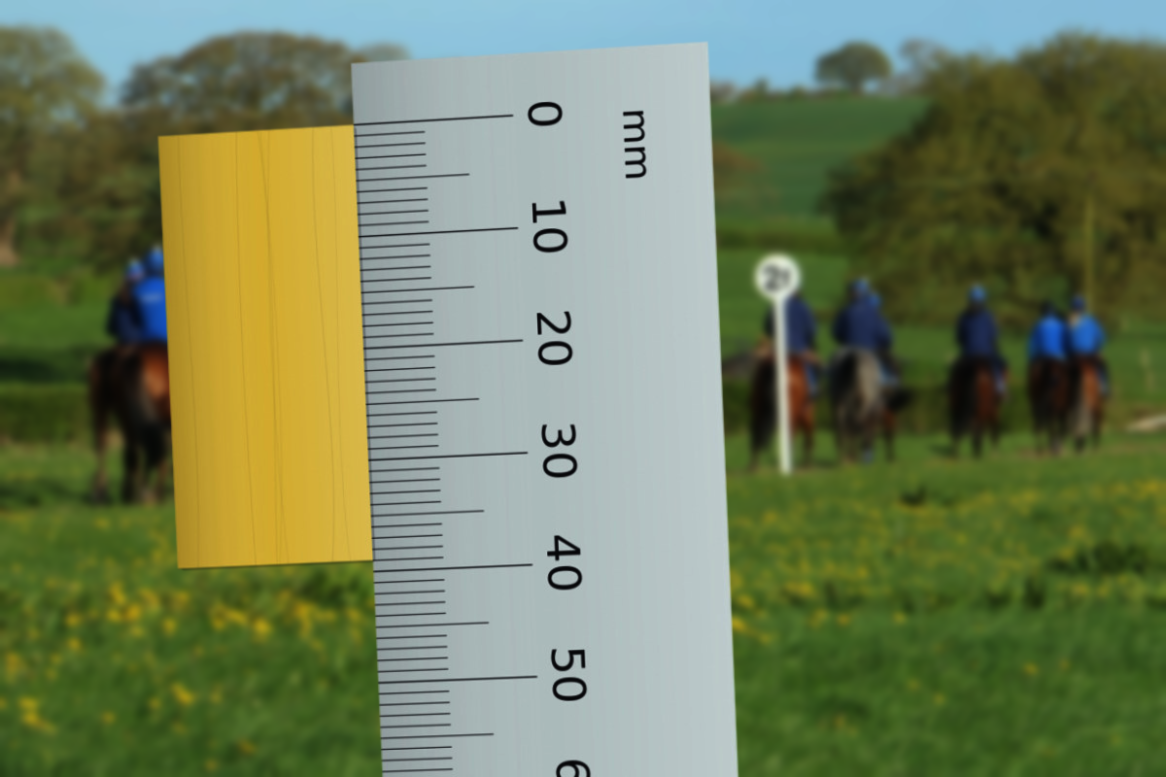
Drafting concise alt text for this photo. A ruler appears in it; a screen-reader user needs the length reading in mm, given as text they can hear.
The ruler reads 39 mm
